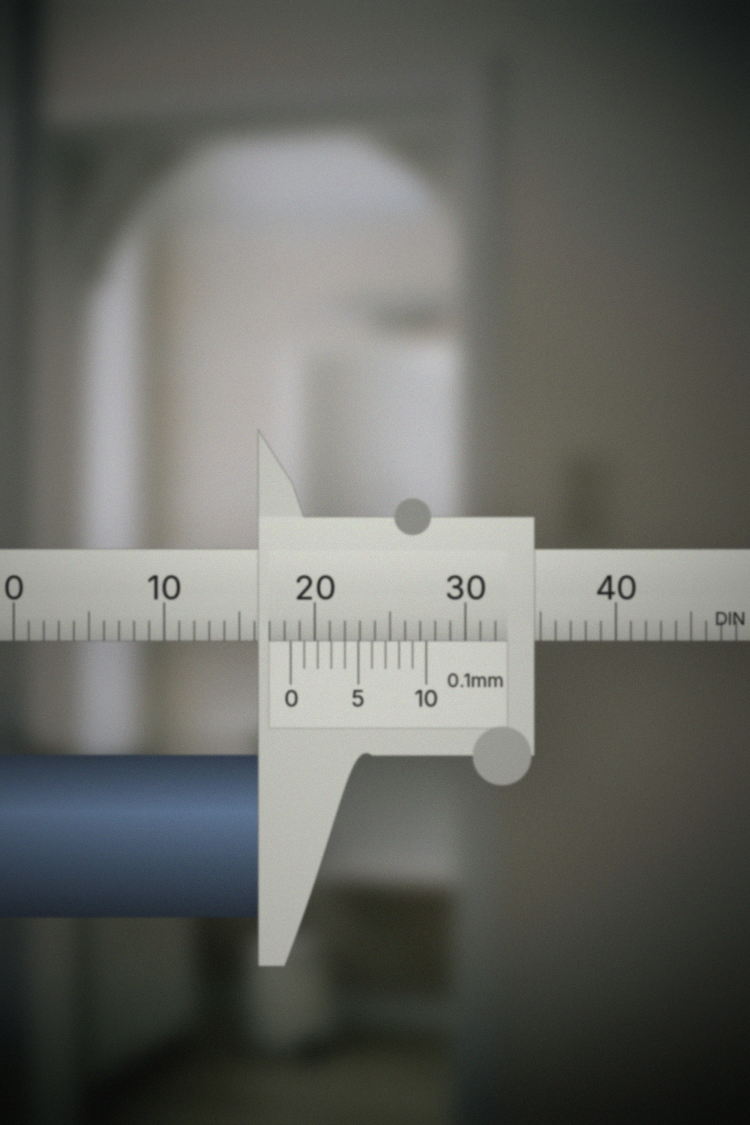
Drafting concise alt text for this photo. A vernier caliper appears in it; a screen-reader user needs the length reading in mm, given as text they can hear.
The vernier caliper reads 18.4 mm
